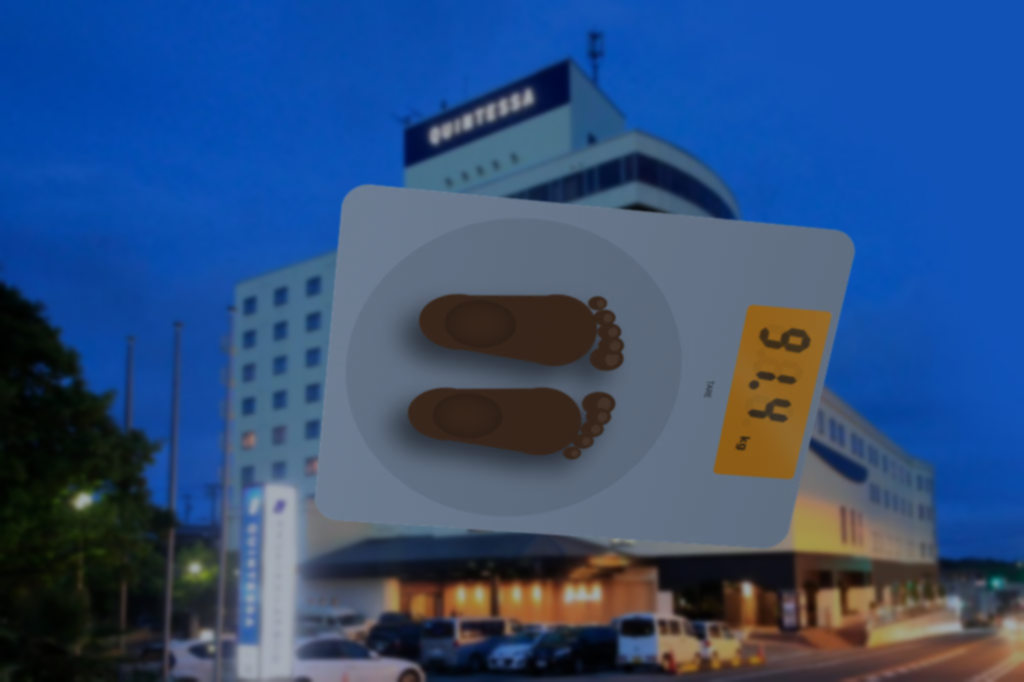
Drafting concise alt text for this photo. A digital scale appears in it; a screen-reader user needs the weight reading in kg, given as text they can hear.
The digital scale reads 91.4 kg
